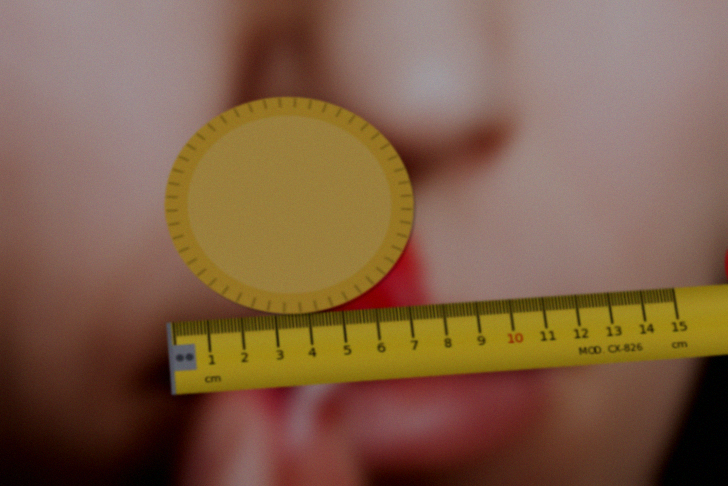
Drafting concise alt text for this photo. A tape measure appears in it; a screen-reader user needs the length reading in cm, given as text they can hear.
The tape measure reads 7.5 cm
